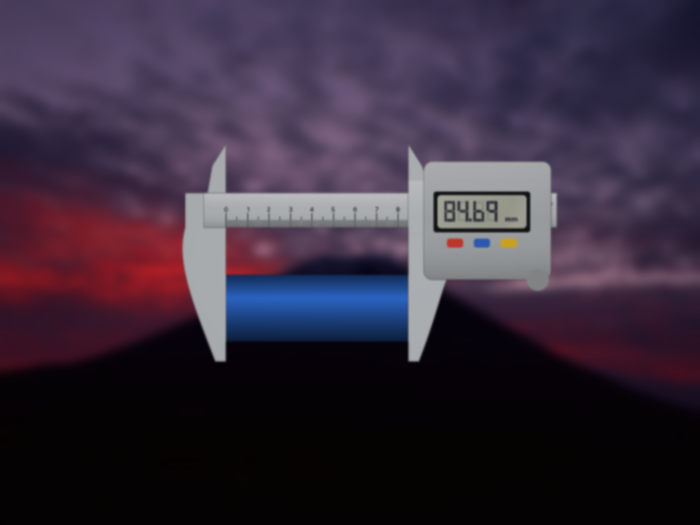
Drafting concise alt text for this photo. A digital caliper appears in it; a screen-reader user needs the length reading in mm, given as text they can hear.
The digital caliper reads 84.69 mm
